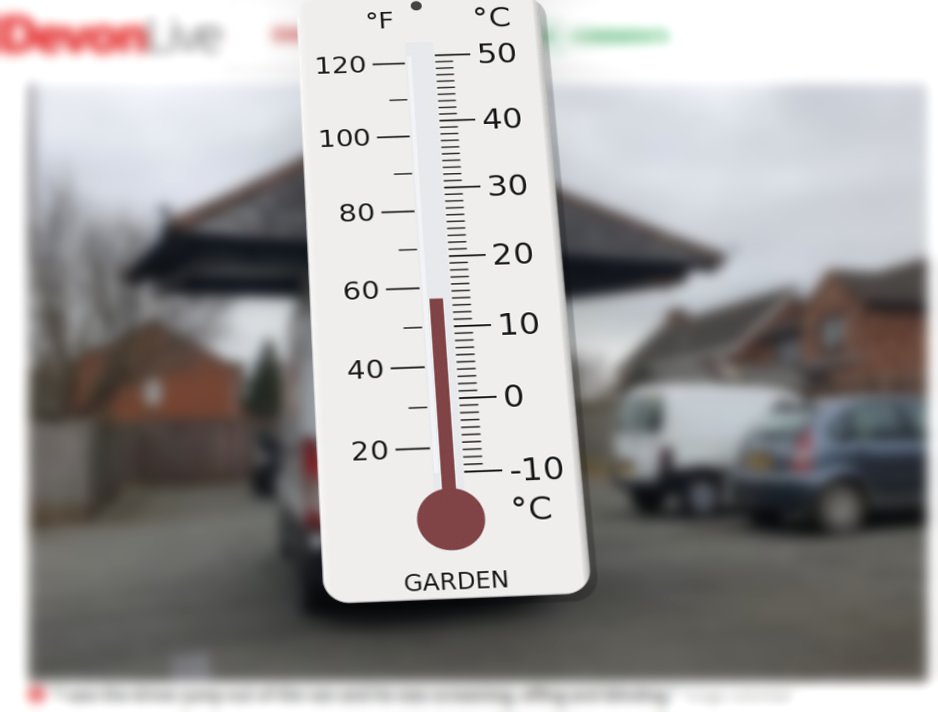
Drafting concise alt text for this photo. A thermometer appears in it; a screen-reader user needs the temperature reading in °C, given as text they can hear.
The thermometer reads 14 °C
